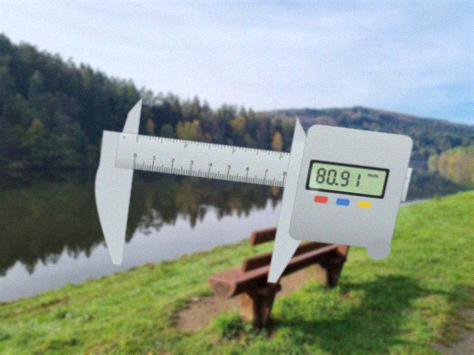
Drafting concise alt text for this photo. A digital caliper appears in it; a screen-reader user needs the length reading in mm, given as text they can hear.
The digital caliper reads 80.91 mm
